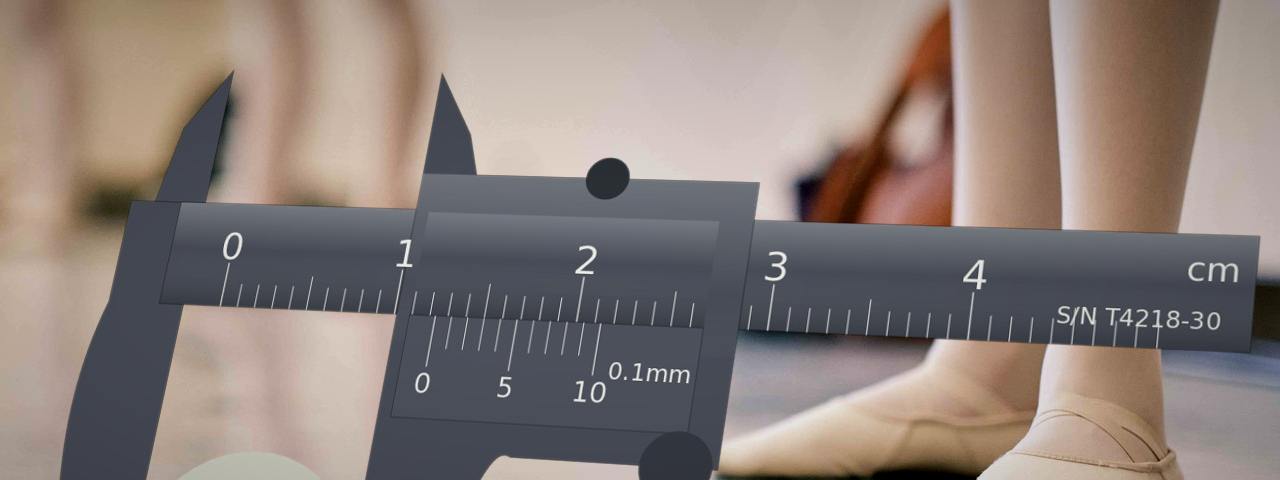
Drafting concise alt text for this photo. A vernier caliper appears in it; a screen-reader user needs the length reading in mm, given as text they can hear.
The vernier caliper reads 12.3 mm
